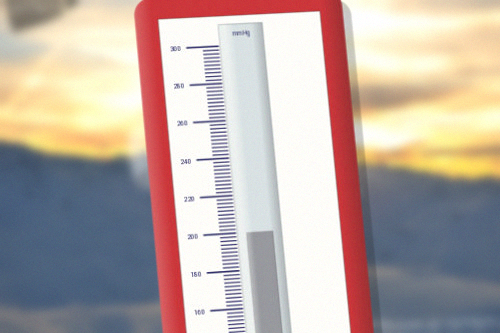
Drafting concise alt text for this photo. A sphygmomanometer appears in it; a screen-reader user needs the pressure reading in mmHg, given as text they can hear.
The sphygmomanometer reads 200 mmHg
